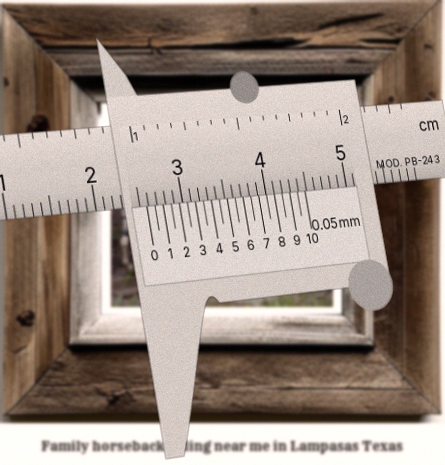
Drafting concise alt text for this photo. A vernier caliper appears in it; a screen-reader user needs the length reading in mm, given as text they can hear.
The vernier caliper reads 25.8 mm
